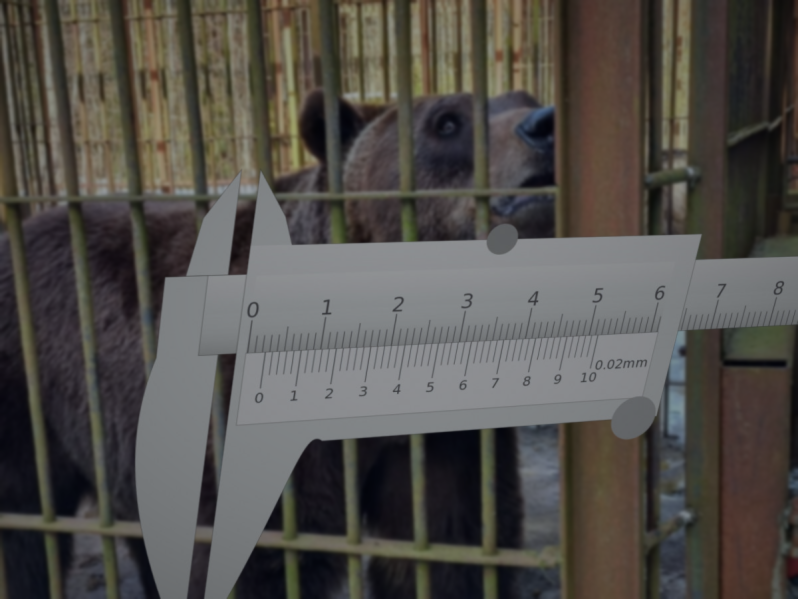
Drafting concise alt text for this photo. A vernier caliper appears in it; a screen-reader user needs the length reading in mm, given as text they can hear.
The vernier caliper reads 2.4 mm
